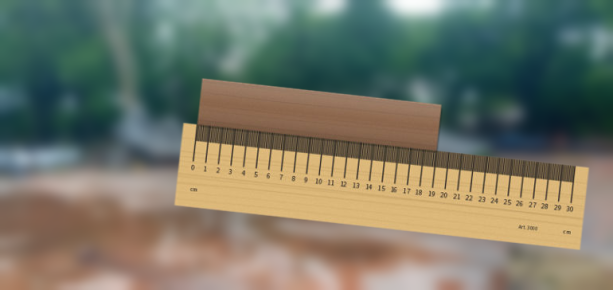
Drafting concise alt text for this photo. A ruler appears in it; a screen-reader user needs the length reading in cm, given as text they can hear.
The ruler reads 19 cm
